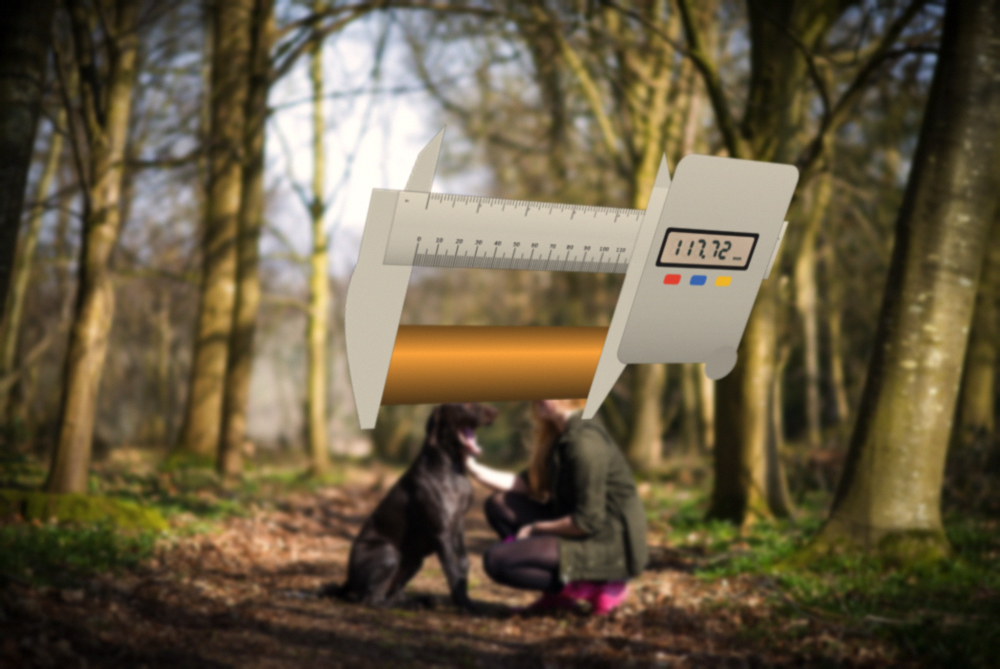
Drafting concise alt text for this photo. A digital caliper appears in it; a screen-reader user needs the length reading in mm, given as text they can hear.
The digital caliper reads 117.72 mm
